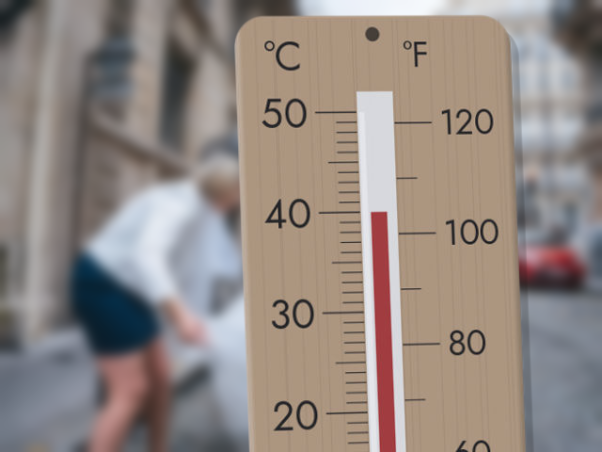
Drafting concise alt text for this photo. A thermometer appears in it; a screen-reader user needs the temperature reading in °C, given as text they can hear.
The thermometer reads 40 °C
